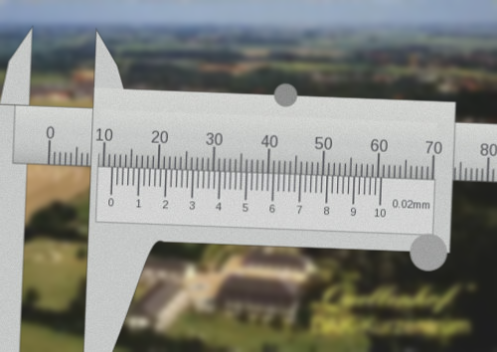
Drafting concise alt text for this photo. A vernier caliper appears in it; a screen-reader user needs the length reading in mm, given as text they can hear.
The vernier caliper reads 11.6 mm
